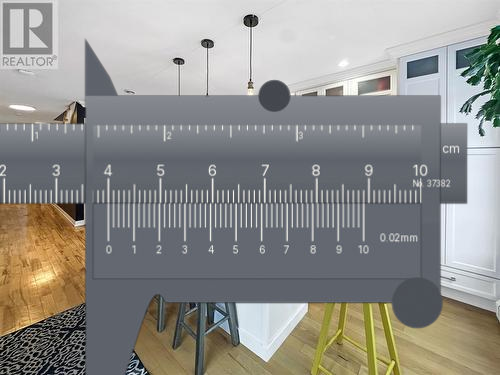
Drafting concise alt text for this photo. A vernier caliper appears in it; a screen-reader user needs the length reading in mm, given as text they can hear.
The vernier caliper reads 40.0 mm
